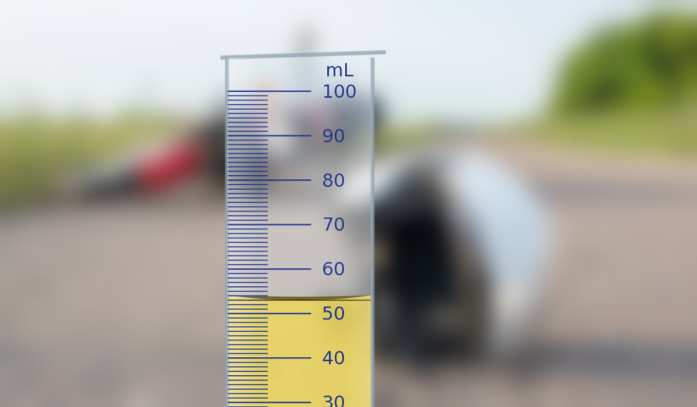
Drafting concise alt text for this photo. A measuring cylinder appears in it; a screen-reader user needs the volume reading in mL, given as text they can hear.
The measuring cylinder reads 53 mL
